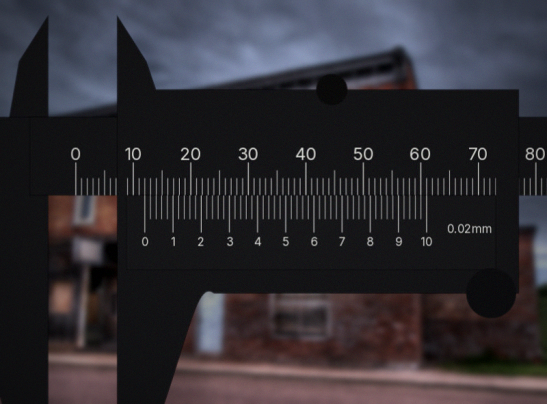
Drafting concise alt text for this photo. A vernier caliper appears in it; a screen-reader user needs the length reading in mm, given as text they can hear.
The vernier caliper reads 12.0 mm
